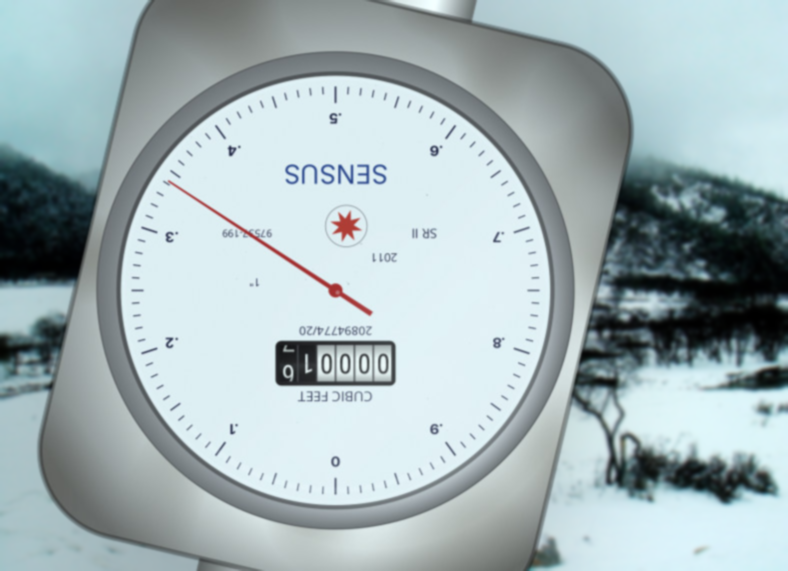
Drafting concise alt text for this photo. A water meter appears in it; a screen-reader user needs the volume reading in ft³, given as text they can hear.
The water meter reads 16.34 ft³
